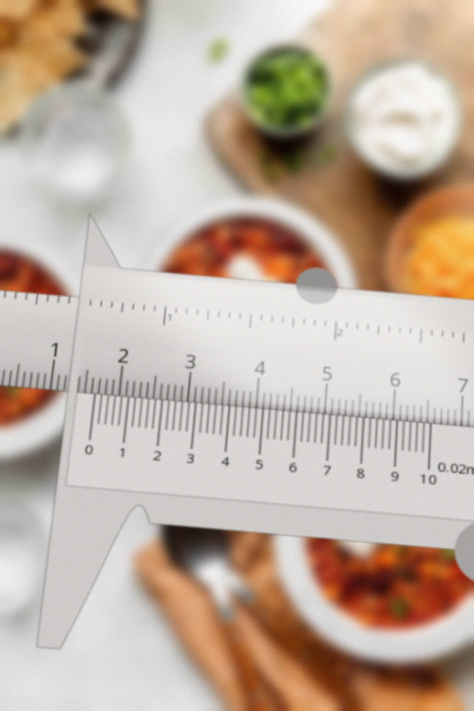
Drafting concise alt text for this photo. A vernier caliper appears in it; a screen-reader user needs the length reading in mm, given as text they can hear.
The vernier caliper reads 16.5 mm
